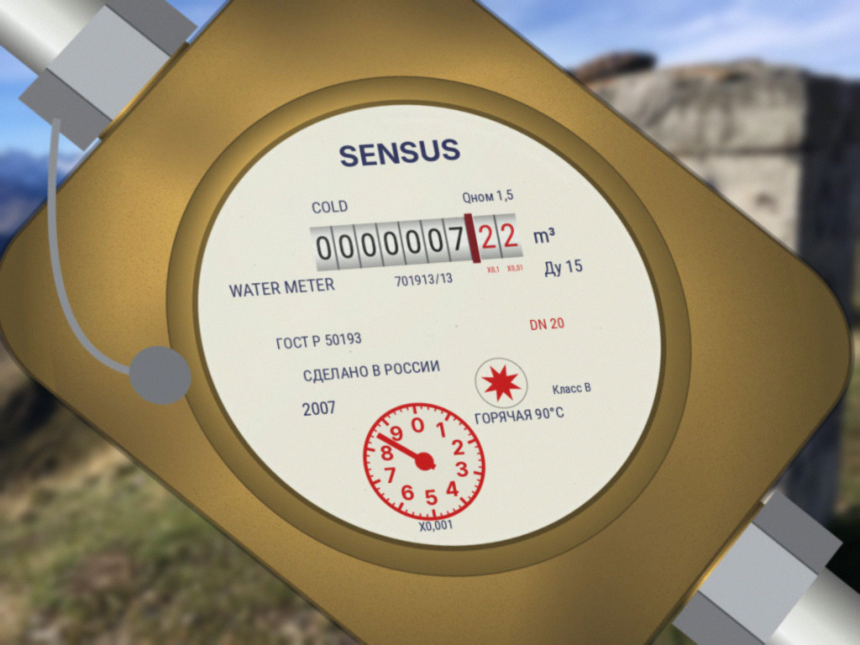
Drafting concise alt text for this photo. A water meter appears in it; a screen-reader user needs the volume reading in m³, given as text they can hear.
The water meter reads 7.228 m³
